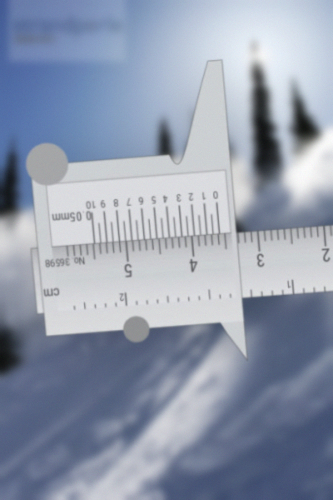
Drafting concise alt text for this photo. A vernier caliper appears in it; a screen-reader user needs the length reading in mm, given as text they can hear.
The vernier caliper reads 35.8 mm
